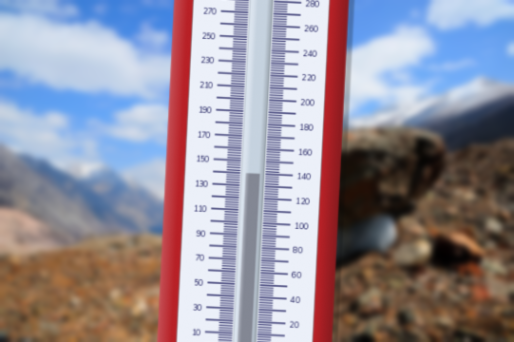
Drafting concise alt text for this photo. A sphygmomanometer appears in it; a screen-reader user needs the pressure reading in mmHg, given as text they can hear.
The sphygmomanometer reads 140 mmHg
